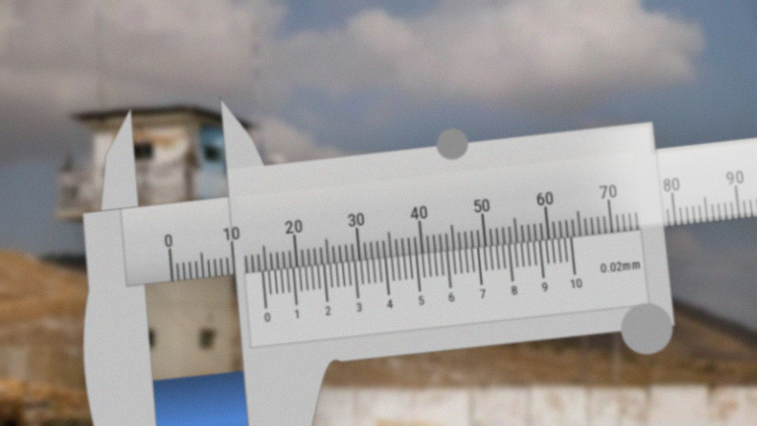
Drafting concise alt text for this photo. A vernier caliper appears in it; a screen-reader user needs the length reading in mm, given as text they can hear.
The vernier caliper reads 14.5 mm
